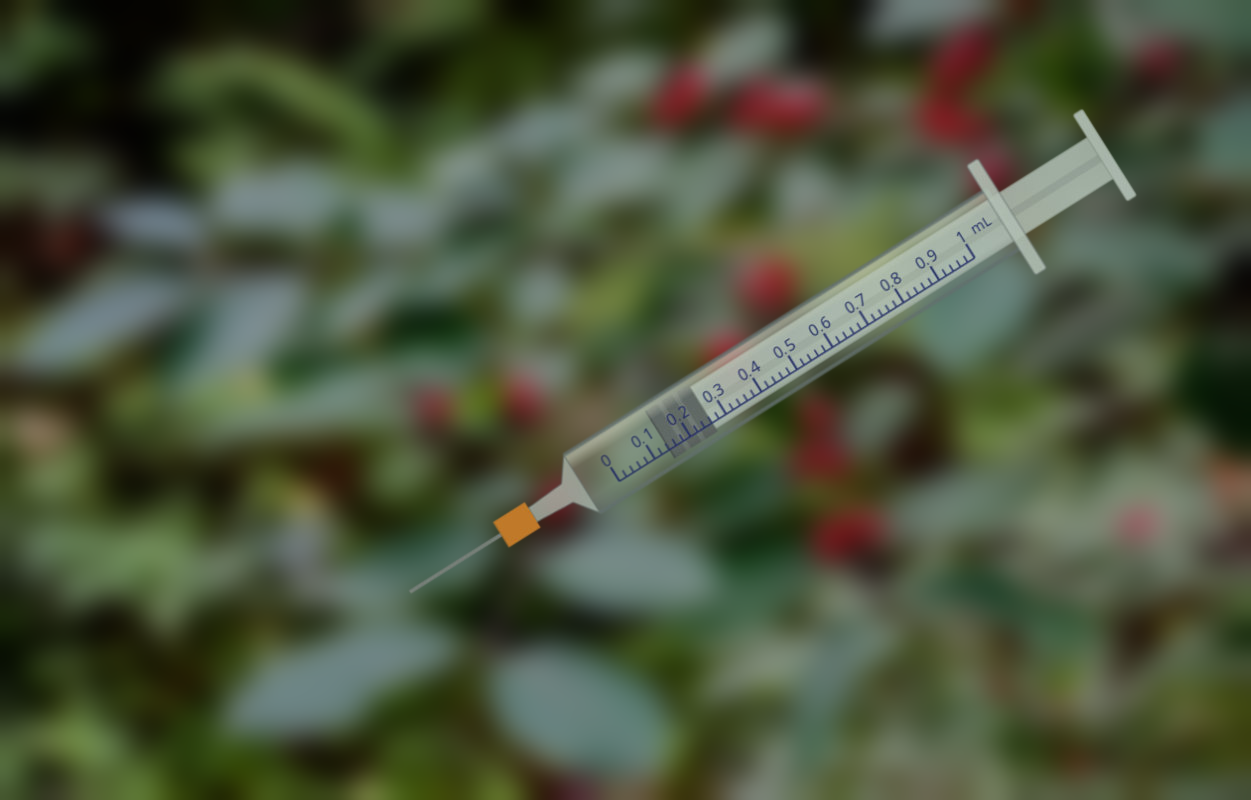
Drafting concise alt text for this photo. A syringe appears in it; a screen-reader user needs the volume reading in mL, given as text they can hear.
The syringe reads 0.14 mL
